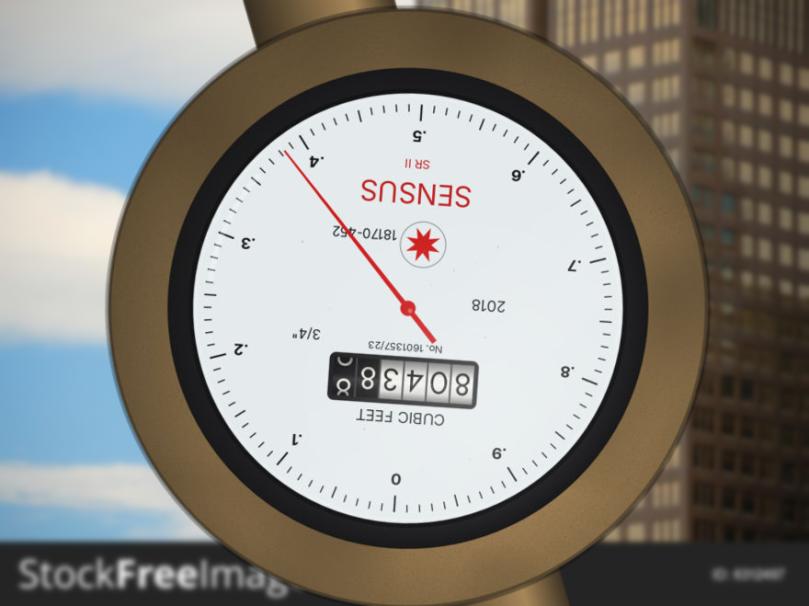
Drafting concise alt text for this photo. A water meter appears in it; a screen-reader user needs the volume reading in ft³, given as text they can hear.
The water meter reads 804388.38 ft³
